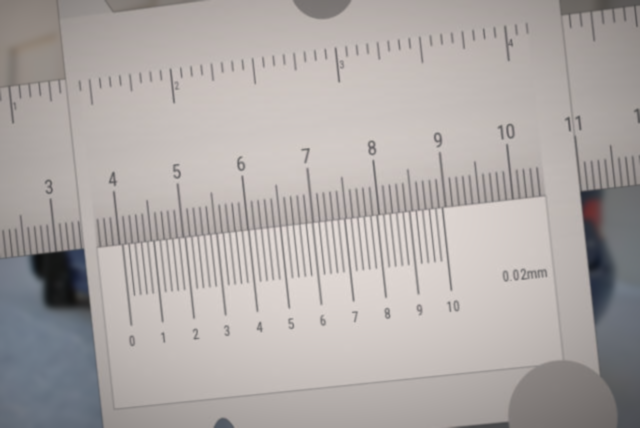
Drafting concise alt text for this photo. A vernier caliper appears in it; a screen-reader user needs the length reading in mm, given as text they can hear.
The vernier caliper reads 40.5 mm
